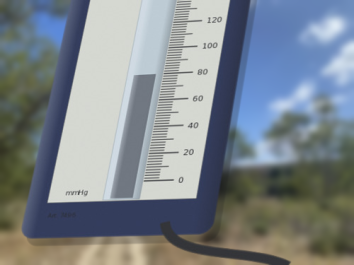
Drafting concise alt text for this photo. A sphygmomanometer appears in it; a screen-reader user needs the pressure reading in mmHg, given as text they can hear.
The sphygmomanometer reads 80 mmHg
